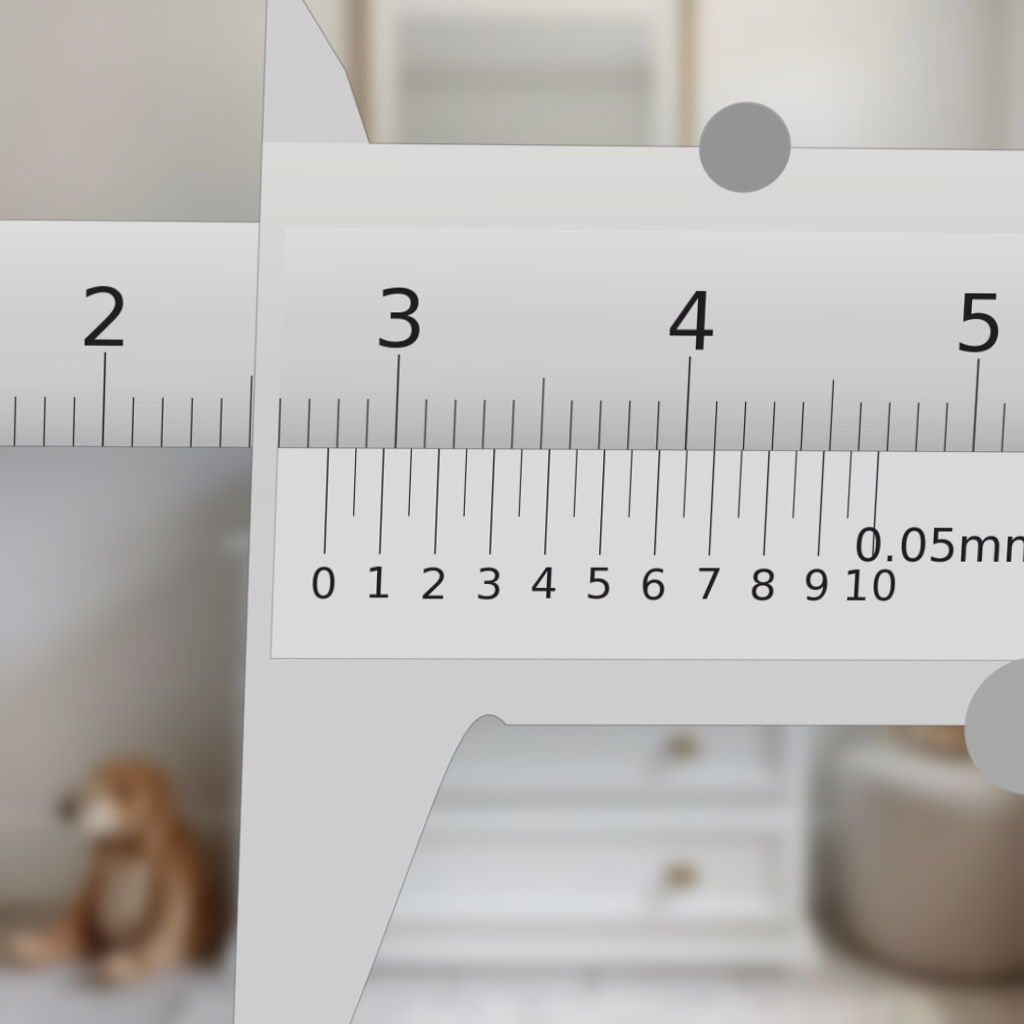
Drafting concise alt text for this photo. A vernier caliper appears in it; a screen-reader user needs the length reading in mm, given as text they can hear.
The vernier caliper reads 27.70 mm
